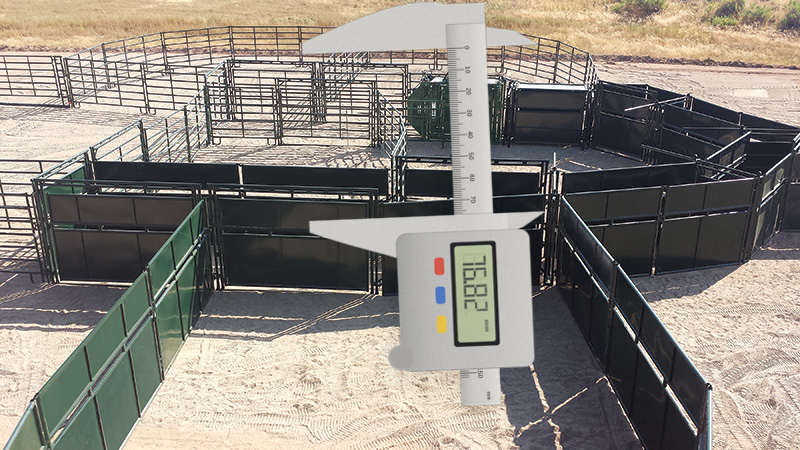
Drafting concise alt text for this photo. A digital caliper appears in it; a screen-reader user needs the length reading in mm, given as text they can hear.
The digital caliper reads 76.82 mm
